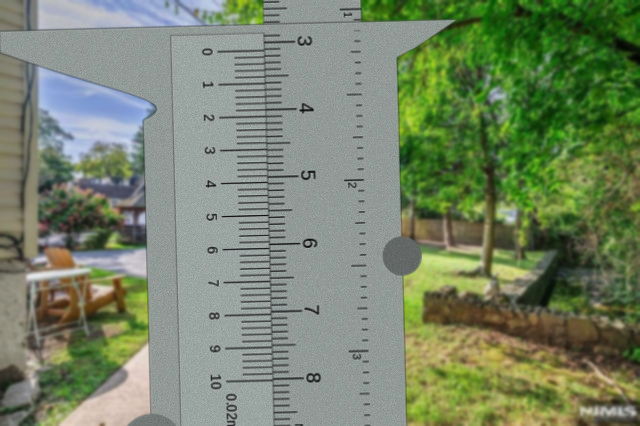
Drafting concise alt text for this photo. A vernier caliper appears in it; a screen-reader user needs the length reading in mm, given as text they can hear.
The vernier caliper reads 31.2 mm
